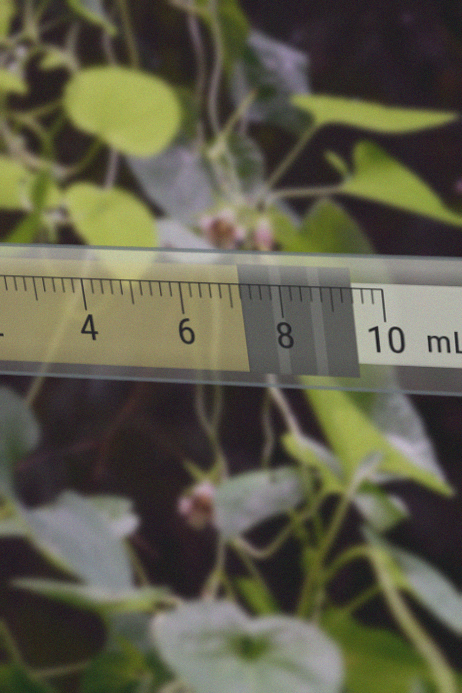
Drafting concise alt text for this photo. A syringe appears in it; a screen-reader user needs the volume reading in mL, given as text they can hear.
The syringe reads 7.2 mL
